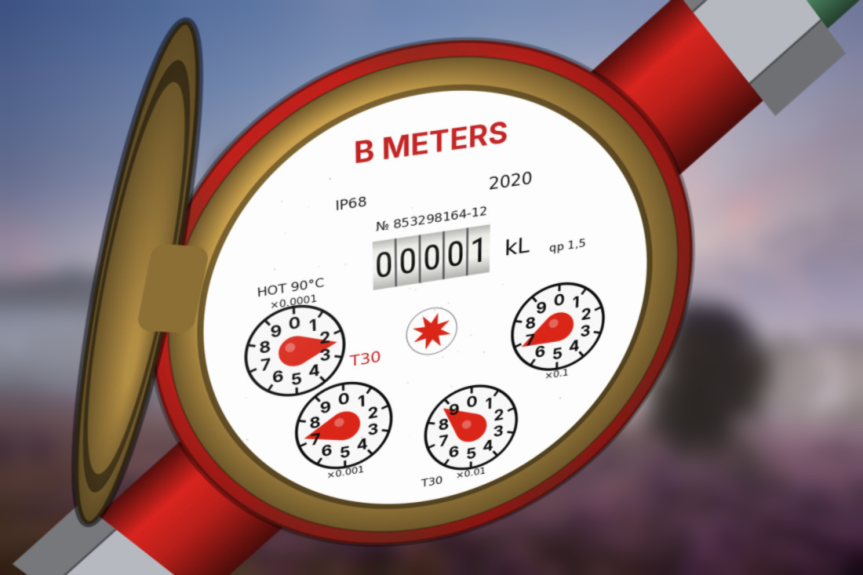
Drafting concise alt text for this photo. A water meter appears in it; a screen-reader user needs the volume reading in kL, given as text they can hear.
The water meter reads 1.6872 kL
